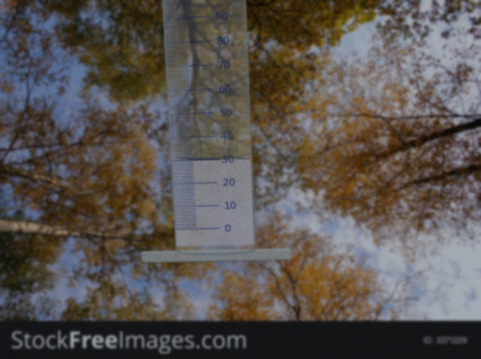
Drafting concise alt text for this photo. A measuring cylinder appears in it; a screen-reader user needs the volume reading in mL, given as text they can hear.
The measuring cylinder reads 30 mL
